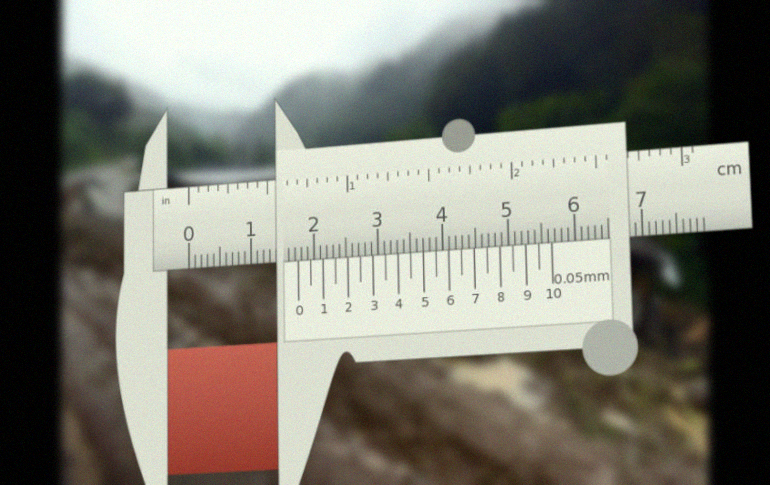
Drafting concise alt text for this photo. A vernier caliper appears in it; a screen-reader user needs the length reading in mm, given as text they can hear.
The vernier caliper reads 17.5 mm
